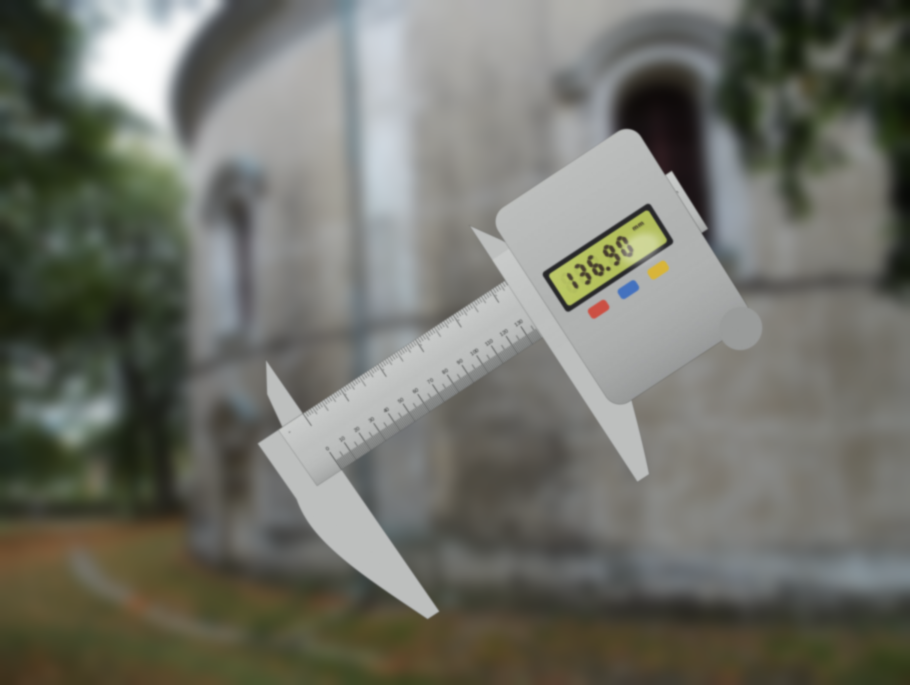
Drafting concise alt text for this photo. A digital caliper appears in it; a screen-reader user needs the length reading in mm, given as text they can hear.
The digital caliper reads 136.90 mm
